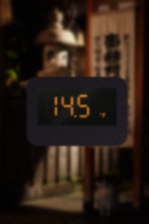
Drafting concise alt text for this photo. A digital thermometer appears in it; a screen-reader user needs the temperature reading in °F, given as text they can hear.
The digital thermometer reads 14.5 °F
